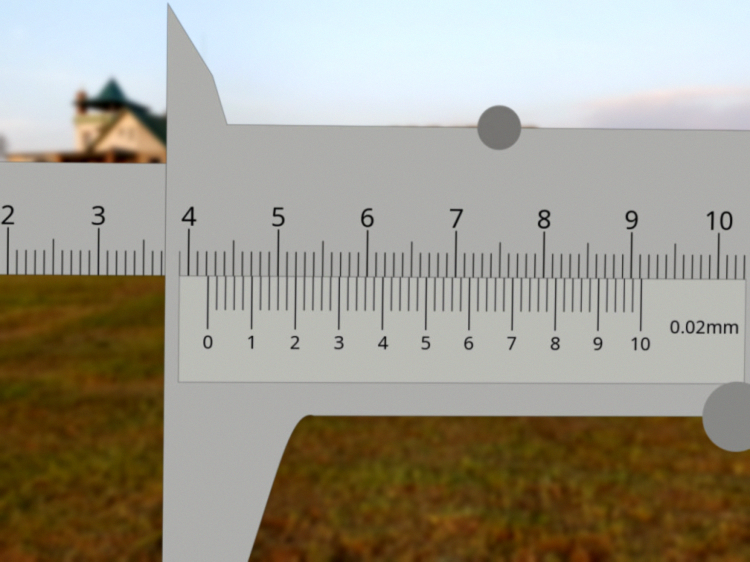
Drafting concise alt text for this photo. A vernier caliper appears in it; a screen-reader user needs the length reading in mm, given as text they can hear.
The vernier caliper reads 42.2 mm
